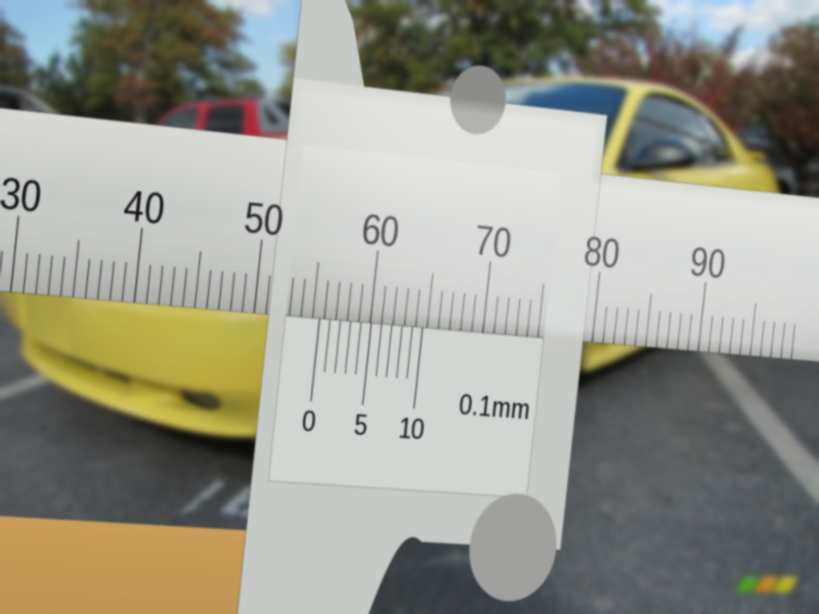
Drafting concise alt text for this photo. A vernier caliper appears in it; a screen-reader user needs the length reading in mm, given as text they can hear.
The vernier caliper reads 55.6 mm
